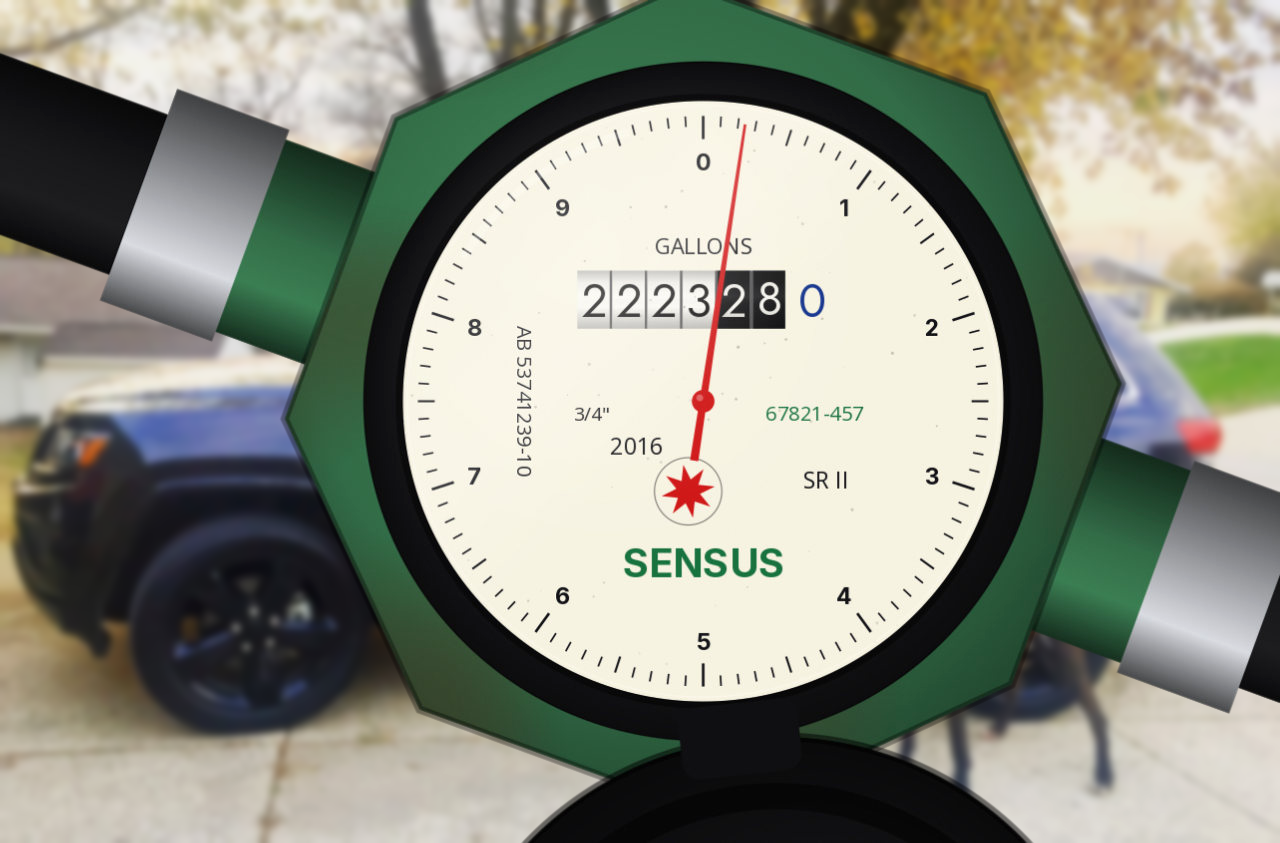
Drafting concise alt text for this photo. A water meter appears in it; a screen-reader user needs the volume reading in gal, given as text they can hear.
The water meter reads 2223280.2 gal
